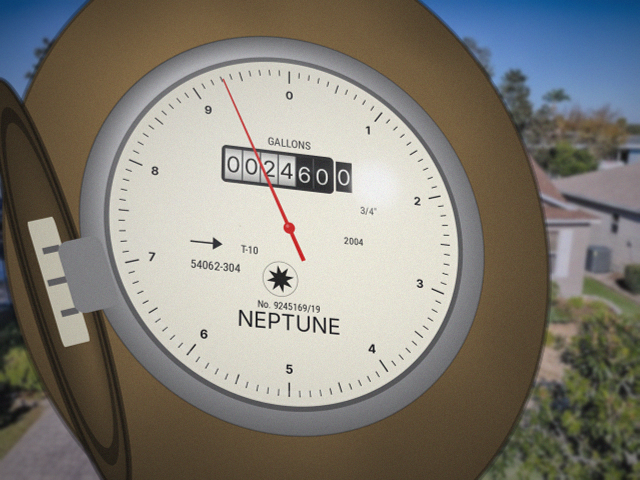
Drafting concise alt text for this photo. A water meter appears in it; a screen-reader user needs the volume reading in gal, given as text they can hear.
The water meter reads 24599.3 gal
